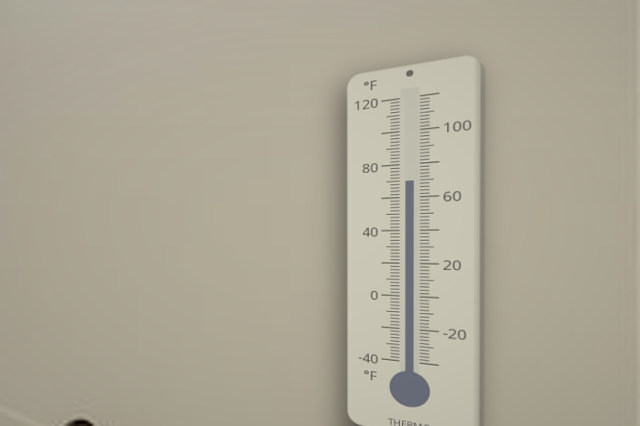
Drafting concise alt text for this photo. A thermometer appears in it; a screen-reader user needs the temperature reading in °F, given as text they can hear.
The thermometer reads 70 °F
